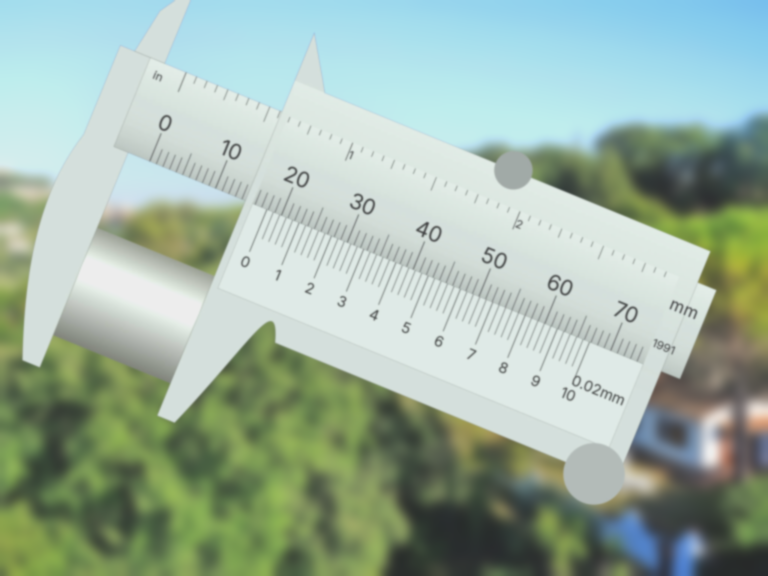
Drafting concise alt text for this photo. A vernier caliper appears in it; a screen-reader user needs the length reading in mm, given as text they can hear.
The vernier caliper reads 17.8 mm
